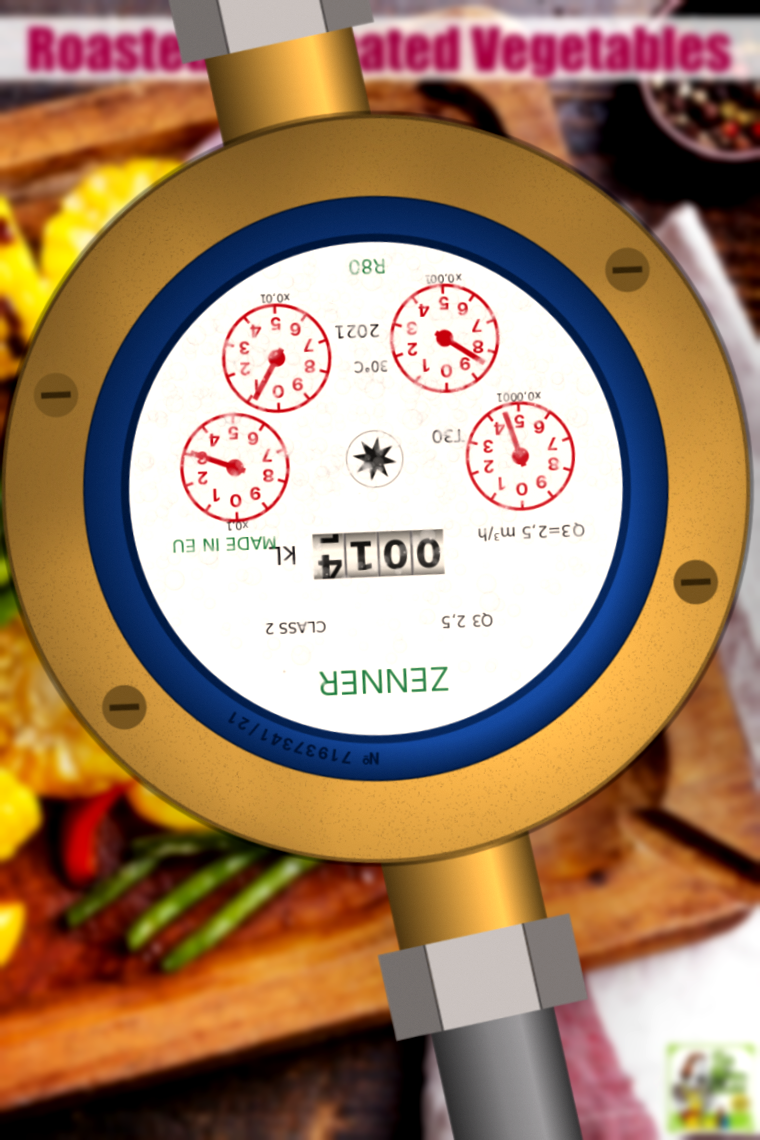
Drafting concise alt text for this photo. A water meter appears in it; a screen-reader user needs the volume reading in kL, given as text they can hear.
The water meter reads 14.3084 kL
